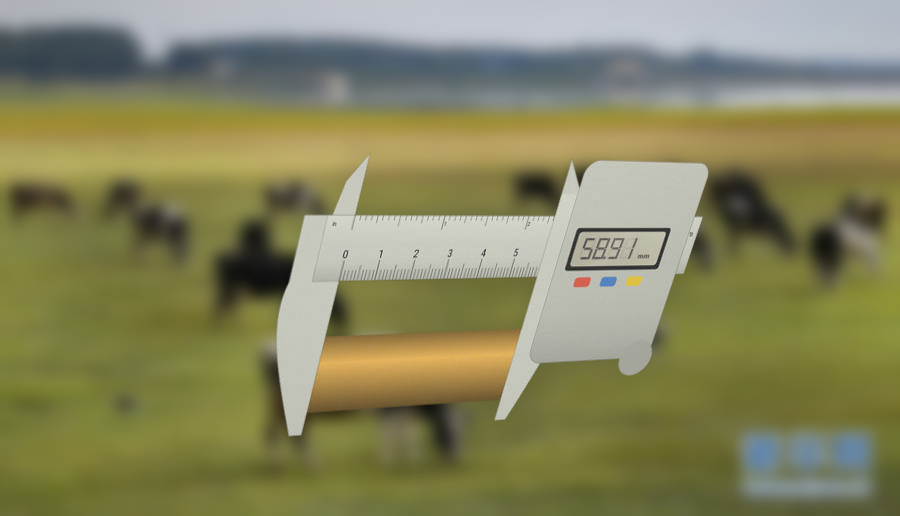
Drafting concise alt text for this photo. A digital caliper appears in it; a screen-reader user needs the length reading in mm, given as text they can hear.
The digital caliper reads 58.91 mm
